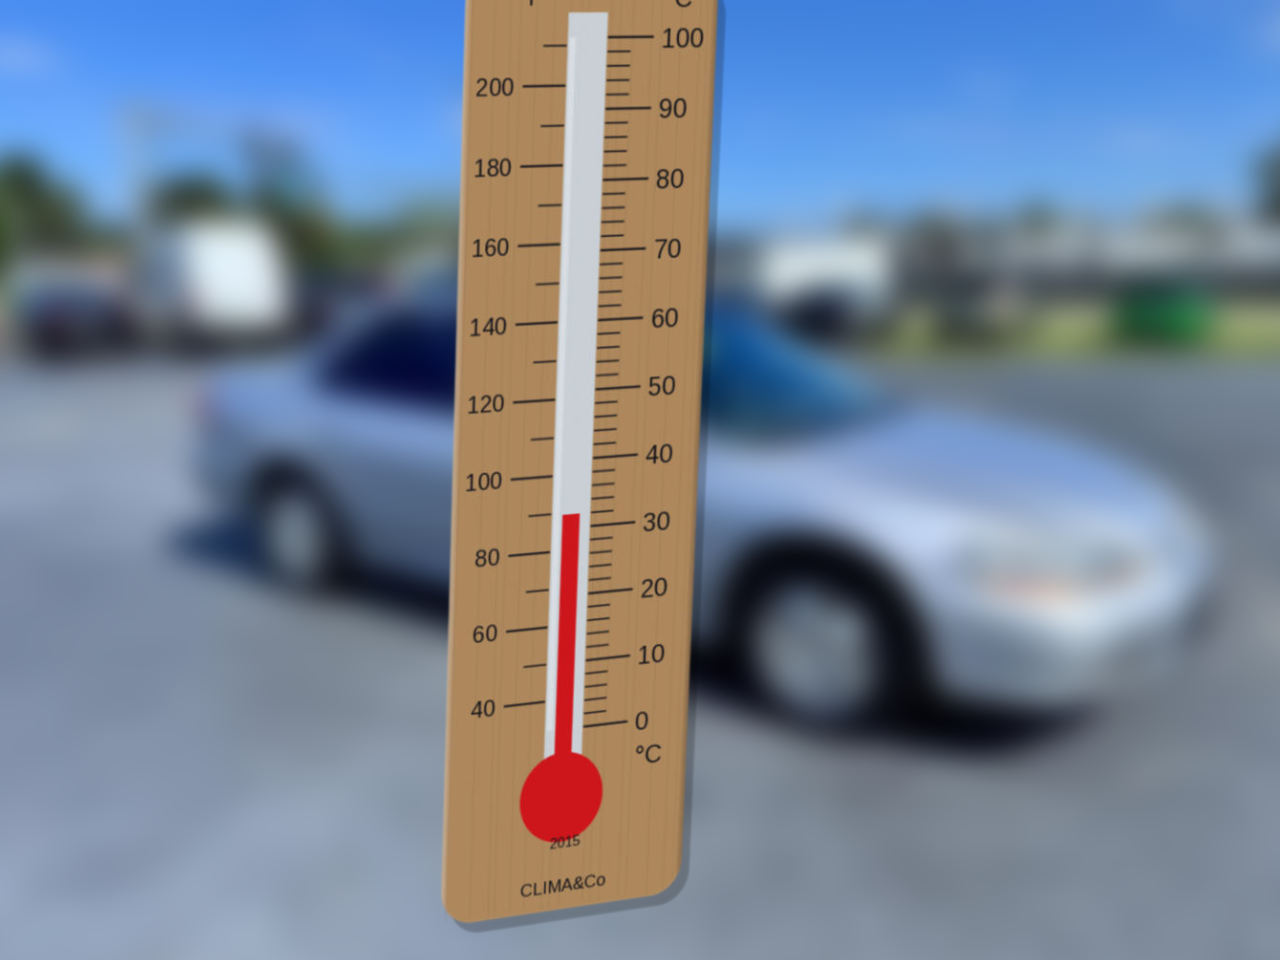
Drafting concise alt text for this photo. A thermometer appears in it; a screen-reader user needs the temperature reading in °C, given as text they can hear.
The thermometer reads 32 °C
